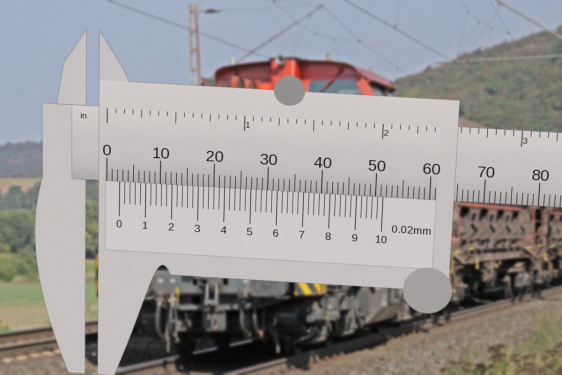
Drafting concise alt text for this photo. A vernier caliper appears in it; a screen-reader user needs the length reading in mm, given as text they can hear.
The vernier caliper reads 2.4 mm
